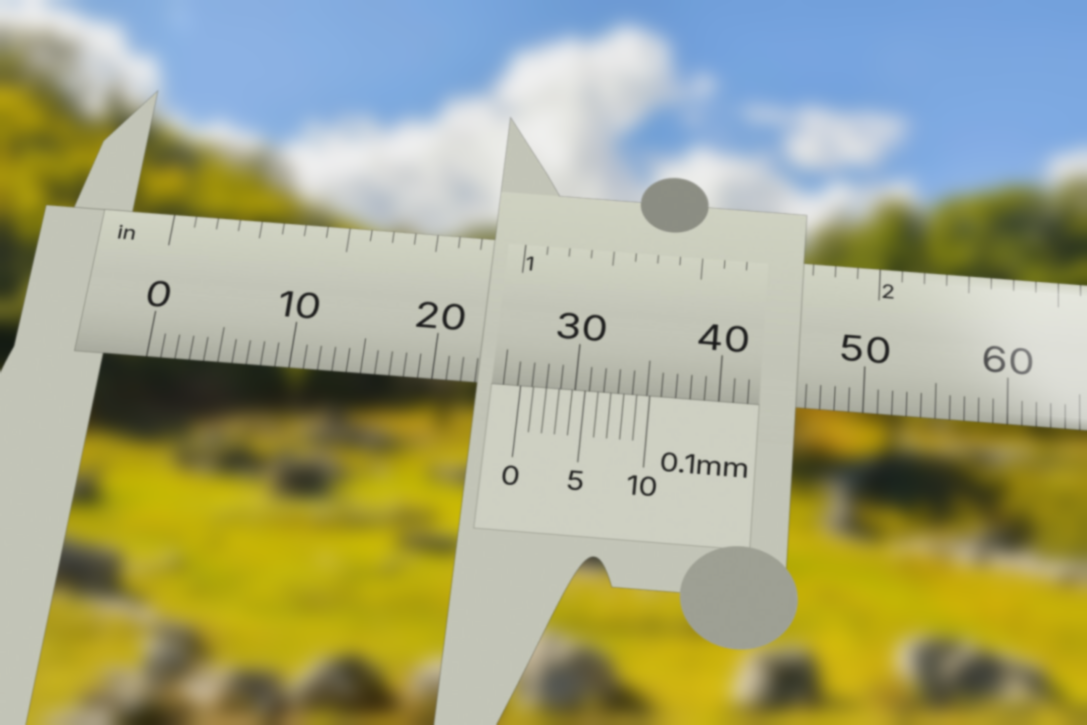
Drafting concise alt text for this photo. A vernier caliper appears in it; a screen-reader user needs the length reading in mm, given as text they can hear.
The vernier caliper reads 26.2 mm
